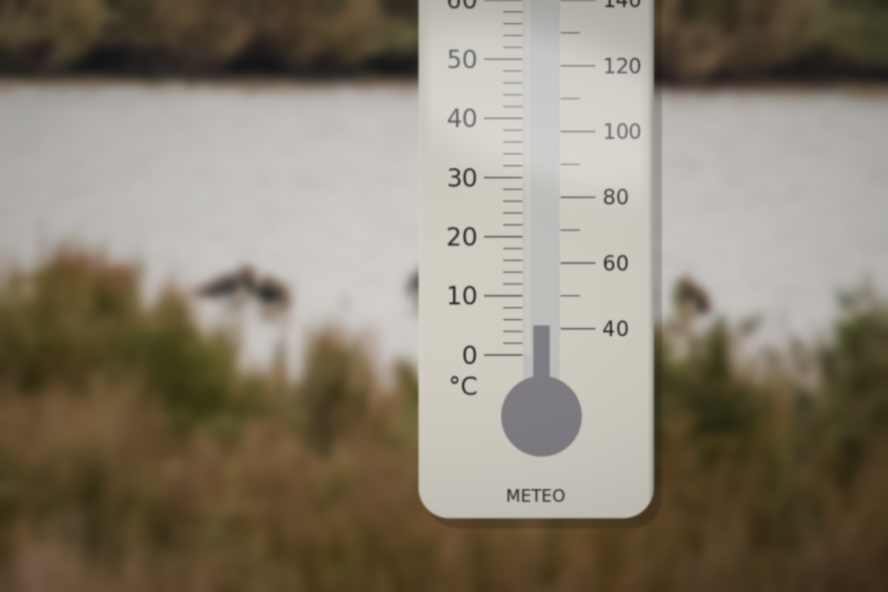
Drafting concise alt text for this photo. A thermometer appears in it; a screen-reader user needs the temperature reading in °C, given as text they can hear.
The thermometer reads 5 °C
